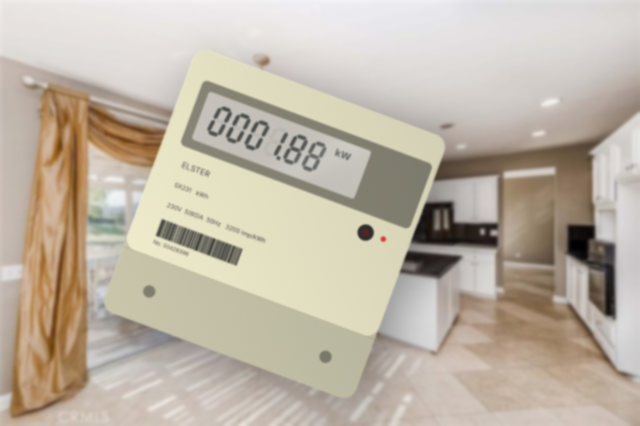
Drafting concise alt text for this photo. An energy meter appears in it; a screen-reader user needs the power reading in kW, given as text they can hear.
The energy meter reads 1.88 kW
